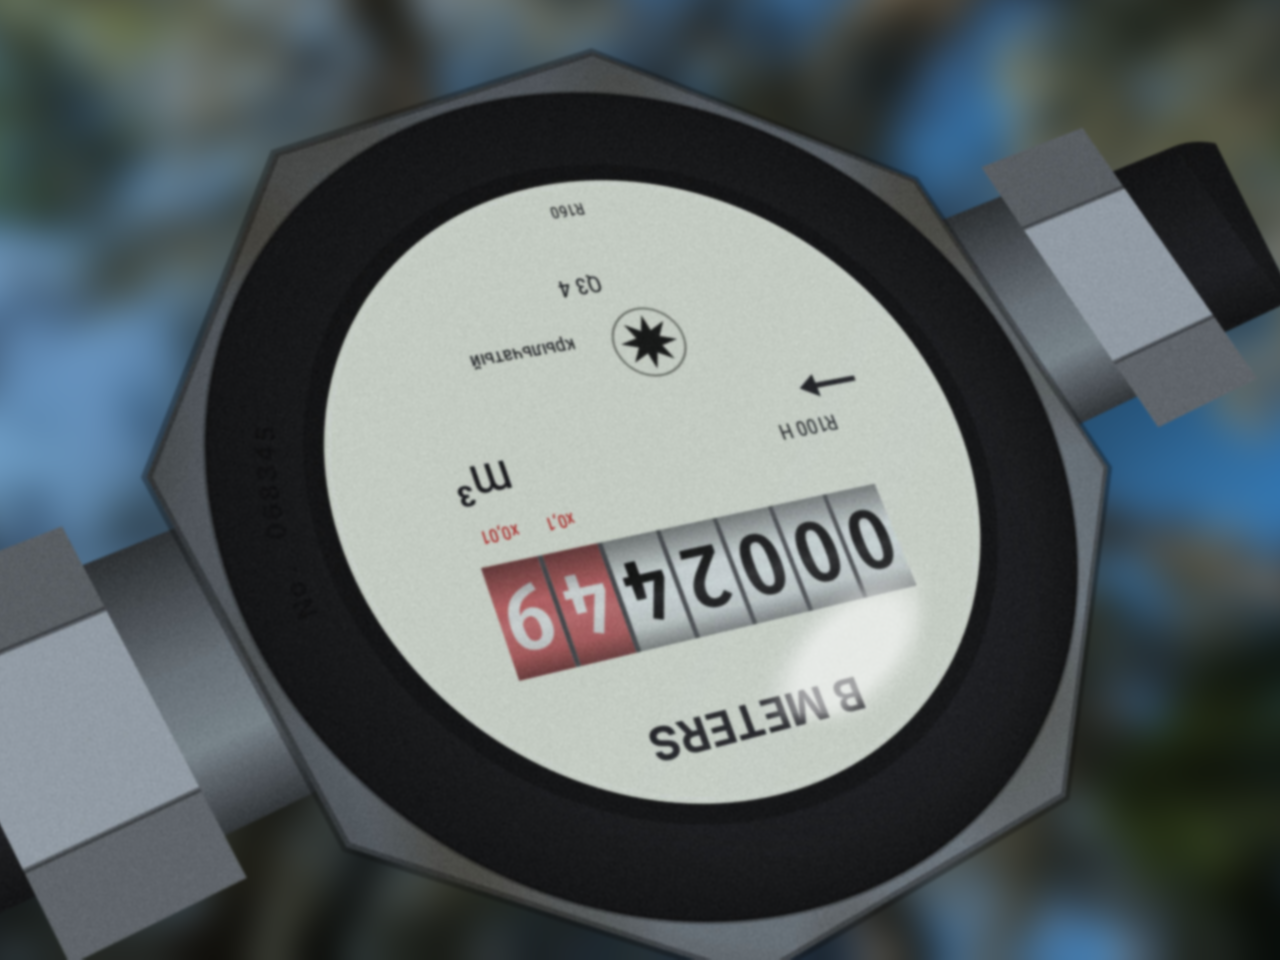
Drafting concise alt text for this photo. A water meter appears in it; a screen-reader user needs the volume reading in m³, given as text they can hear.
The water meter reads 24.49 m³
